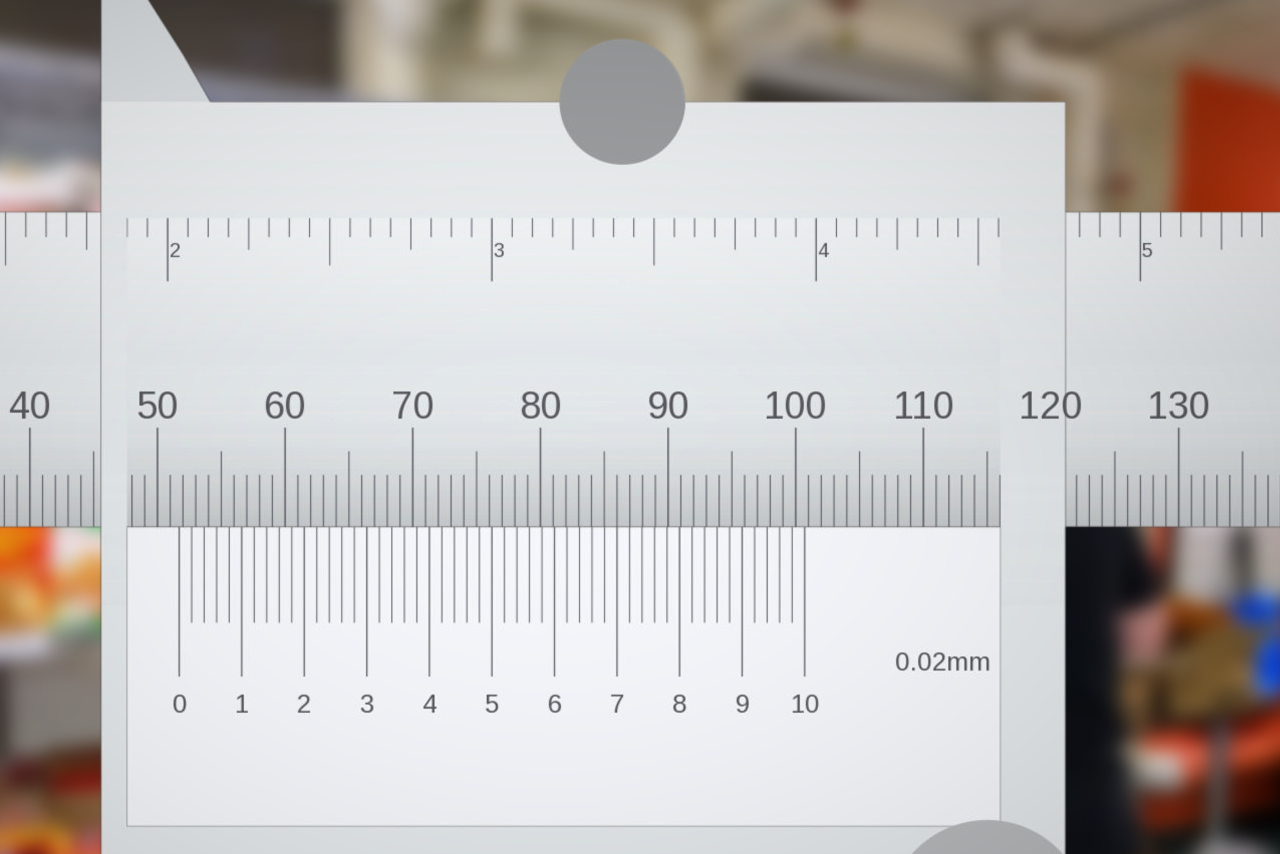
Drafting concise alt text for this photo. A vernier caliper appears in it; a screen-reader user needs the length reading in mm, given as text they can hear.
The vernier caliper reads 51.7 mm
